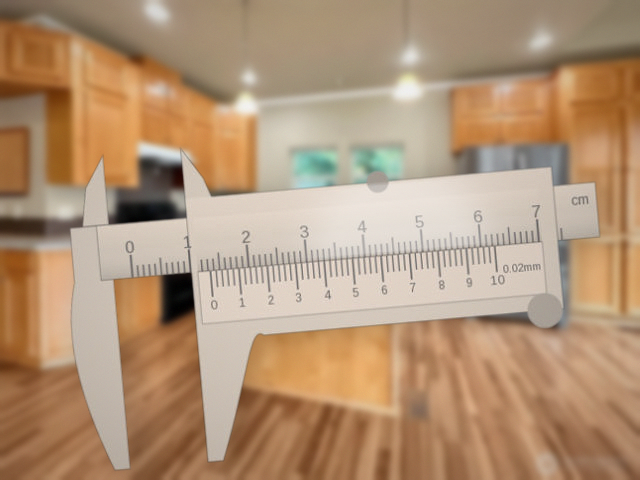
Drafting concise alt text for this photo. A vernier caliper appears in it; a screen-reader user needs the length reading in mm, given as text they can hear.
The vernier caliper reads 13.4 mm
